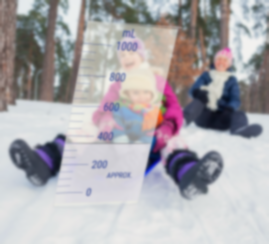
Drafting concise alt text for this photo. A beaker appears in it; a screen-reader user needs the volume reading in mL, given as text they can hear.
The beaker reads 350 mL
